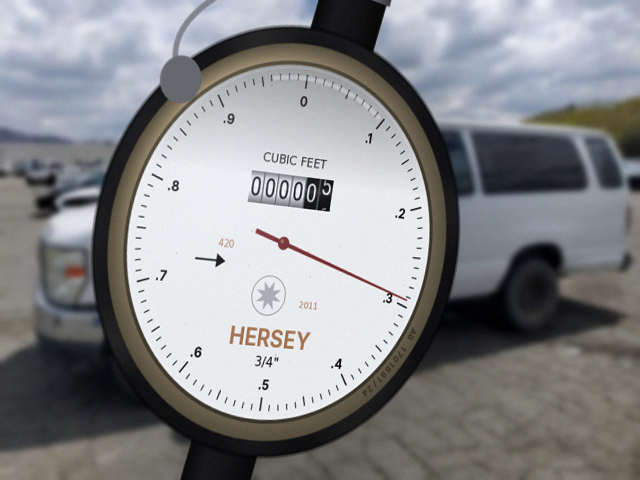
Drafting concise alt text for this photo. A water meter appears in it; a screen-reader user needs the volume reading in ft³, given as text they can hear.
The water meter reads 5.29 ft³
